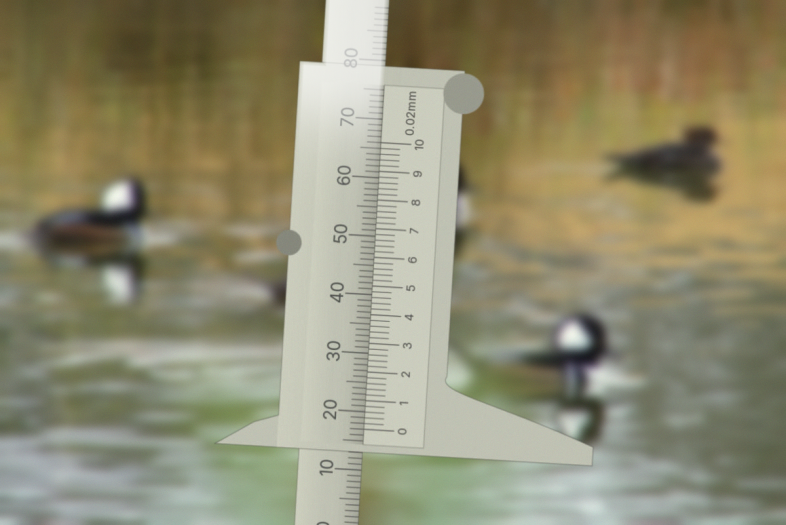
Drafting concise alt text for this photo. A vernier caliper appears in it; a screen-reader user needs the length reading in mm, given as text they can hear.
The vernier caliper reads 17.0 mm
